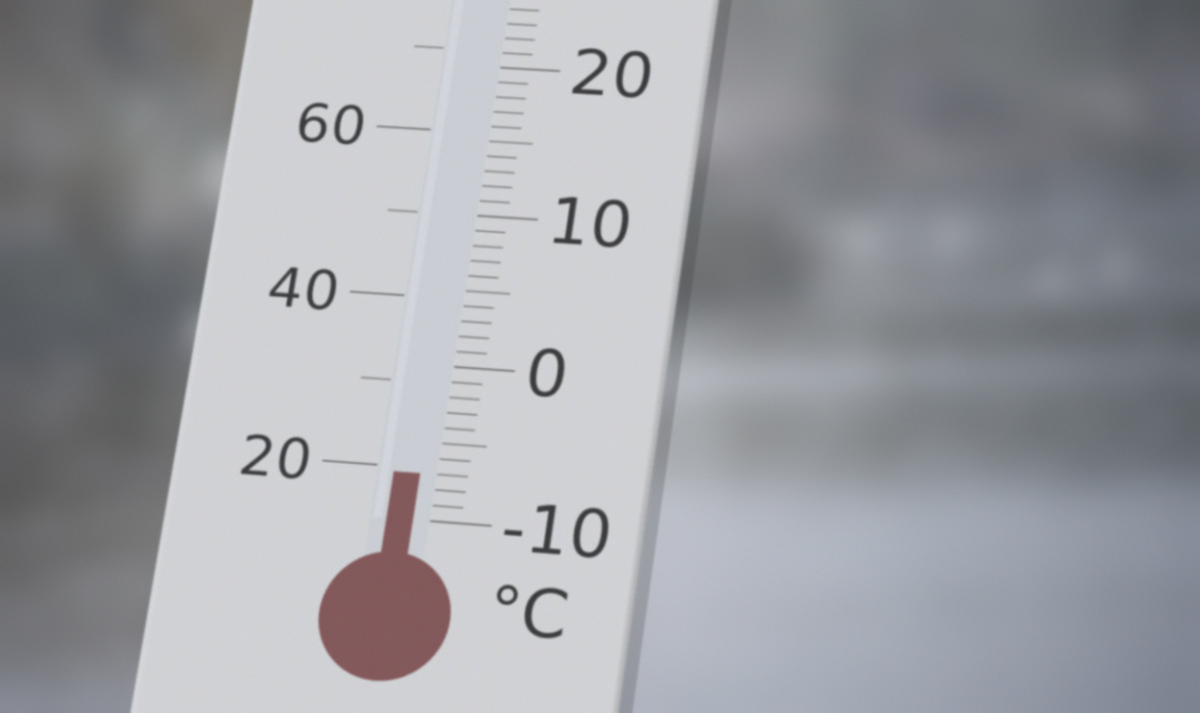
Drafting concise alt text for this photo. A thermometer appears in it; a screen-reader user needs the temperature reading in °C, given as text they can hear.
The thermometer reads -7 °C
